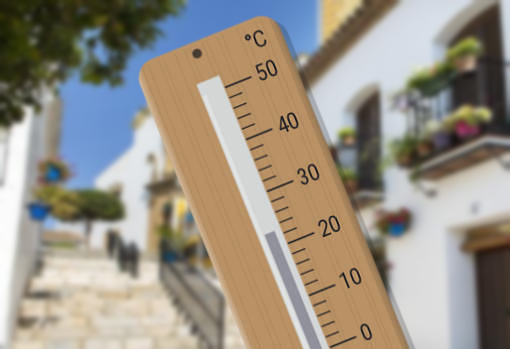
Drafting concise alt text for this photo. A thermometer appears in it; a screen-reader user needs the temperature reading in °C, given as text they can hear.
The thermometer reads 23 °C
